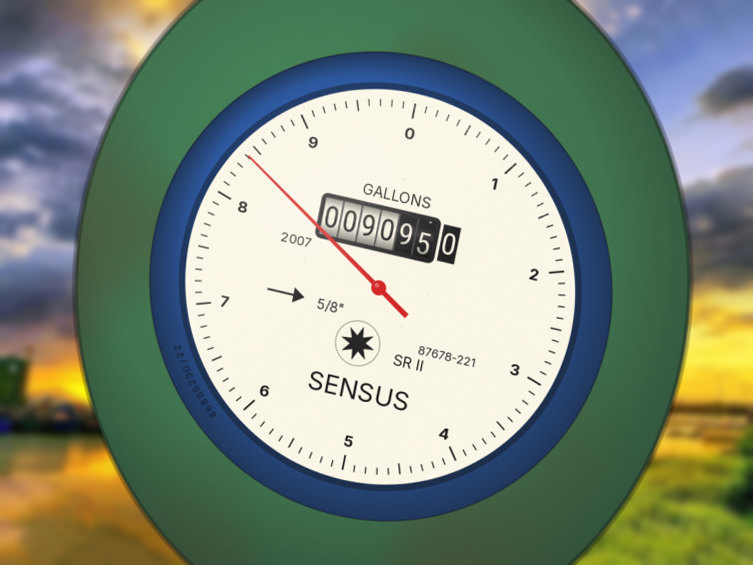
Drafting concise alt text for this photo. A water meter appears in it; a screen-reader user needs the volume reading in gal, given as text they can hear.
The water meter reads 90948.4 gal
